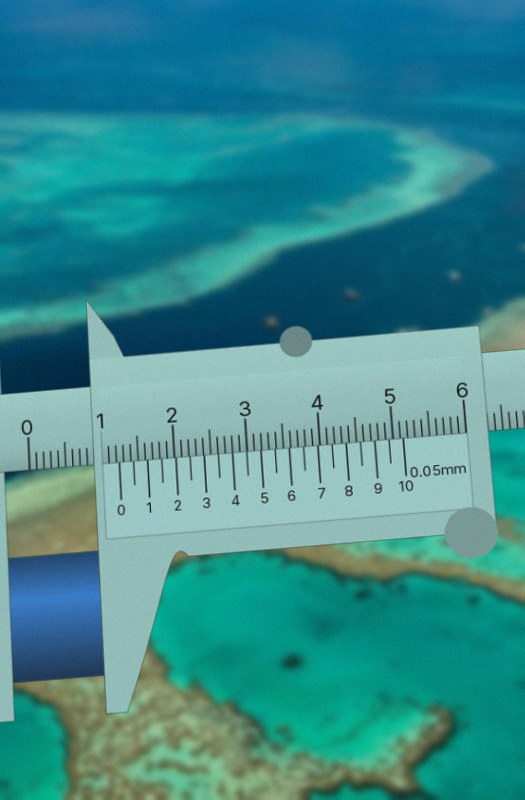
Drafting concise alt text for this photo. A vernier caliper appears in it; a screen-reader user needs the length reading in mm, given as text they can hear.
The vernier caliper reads 12.4 mm
